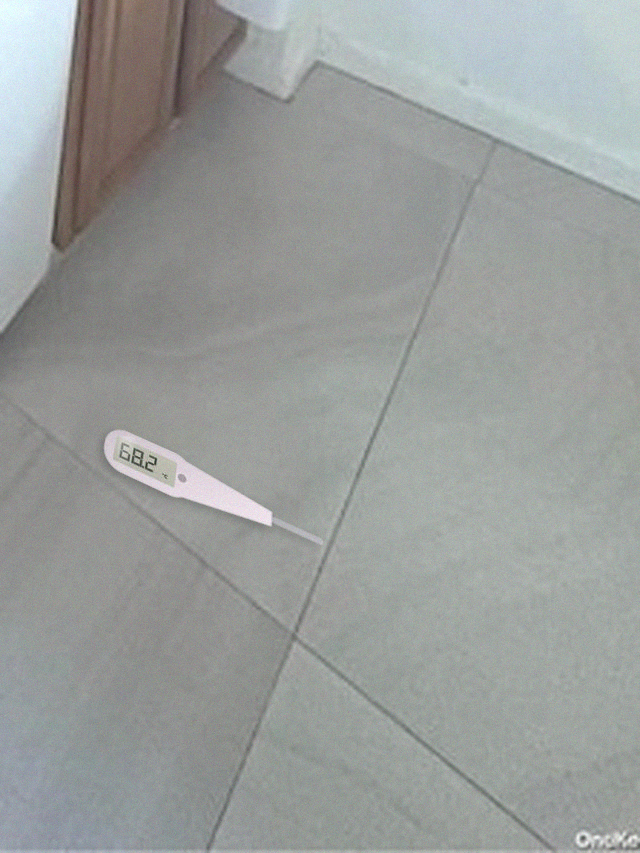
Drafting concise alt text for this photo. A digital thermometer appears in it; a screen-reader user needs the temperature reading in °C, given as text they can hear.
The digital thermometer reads 68.2 °C
